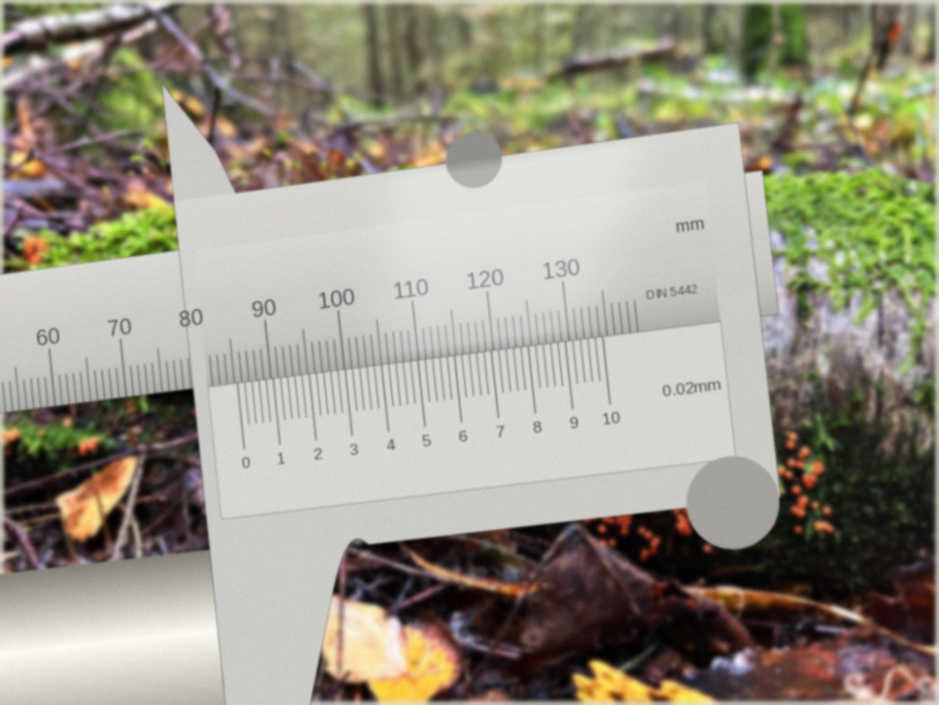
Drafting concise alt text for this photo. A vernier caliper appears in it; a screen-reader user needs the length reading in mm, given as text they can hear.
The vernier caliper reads 85.4 mm
